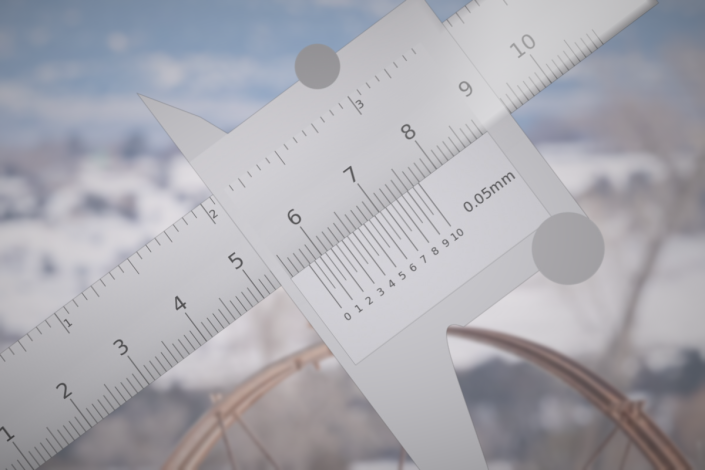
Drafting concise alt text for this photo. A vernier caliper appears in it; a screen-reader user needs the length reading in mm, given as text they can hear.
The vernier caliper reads 57.8 mm
